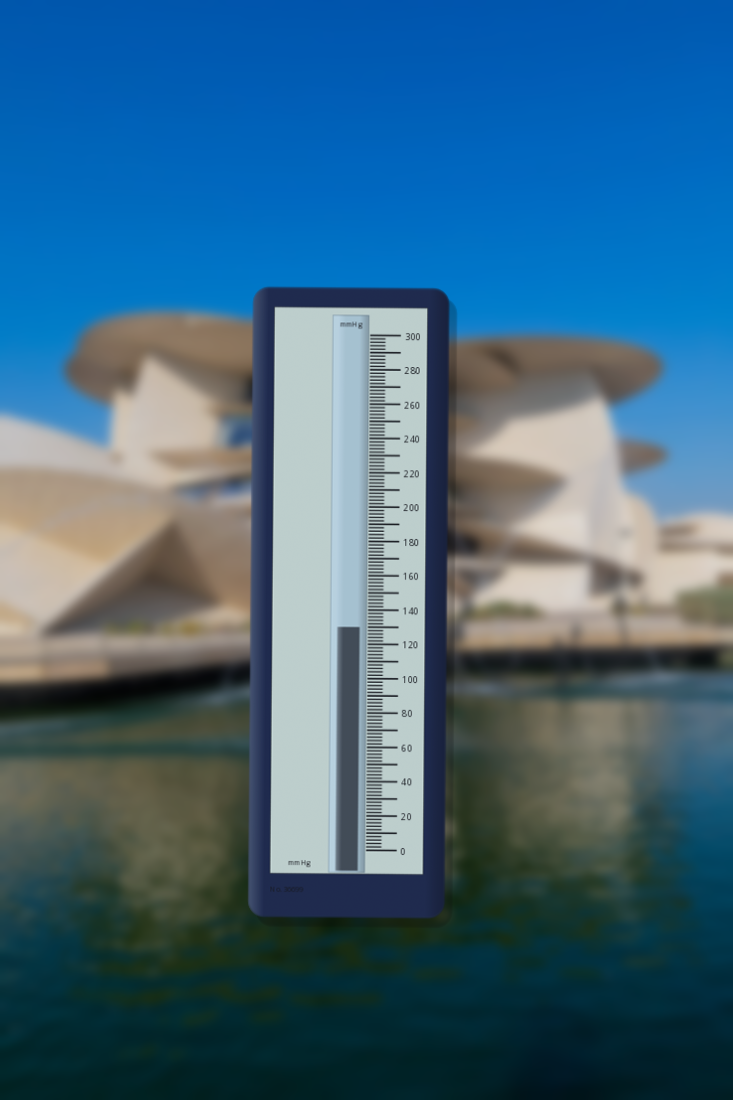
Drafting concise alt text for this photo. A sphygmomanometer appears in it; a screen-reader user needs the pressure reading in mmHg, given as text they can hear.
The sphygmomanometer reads 130 mmHg
